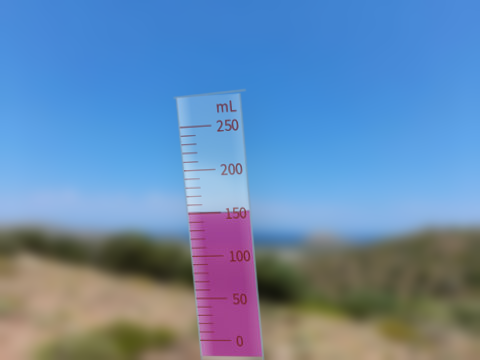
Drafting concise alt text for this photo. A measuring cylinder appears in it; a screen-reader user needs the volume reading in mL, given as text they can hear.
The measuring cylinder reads 150 mL
